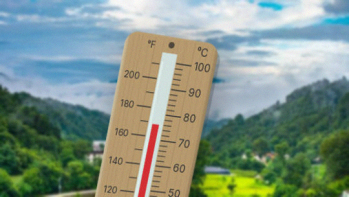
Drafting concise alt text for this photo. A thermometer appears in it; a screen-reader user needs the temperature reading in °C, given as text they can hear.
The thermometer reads 76 °C
